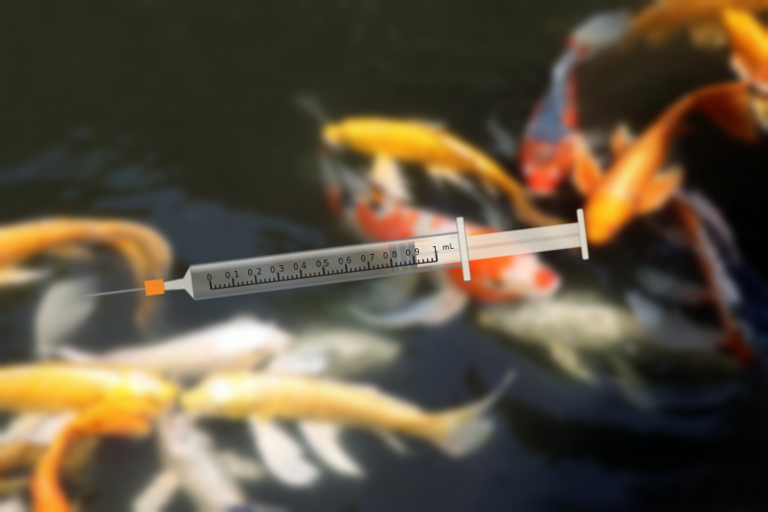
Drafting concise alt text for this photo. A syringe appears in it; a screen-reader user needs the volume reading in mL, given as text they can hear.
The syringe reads 0.8 mL
